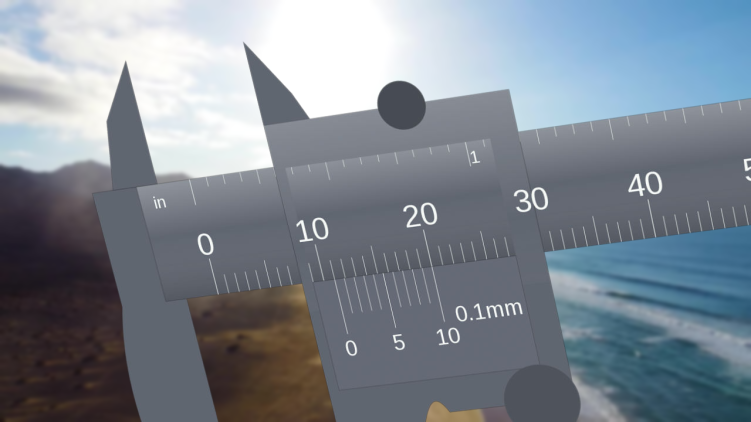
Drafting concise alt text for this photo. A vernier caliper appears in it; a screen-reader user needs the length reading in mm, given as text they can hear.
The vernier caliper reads 11.0 mm
